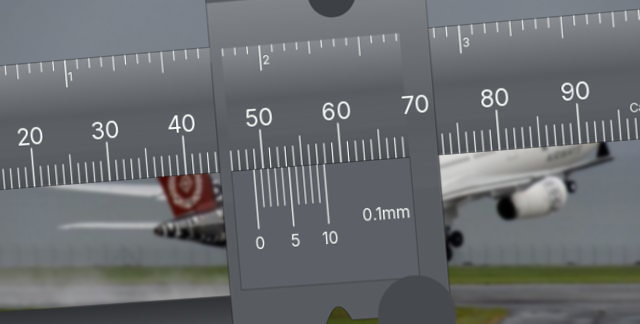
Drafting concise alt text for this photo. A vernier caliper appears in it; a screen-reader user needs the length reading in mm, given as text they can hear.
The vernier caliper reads 48.8 mm
